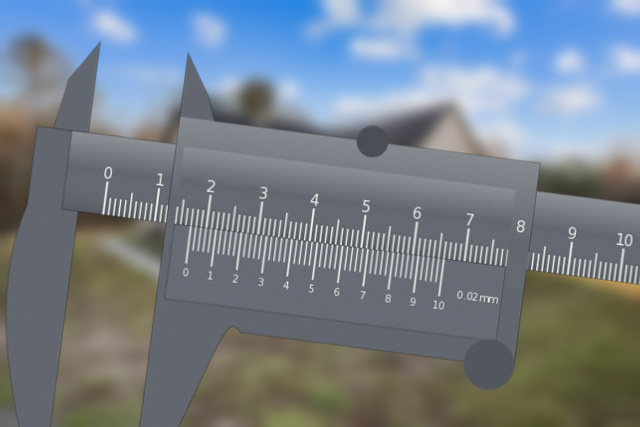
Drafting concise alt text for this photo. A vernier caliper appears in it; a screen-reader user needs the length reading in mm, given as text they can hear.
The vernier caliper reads 17.0 mm
